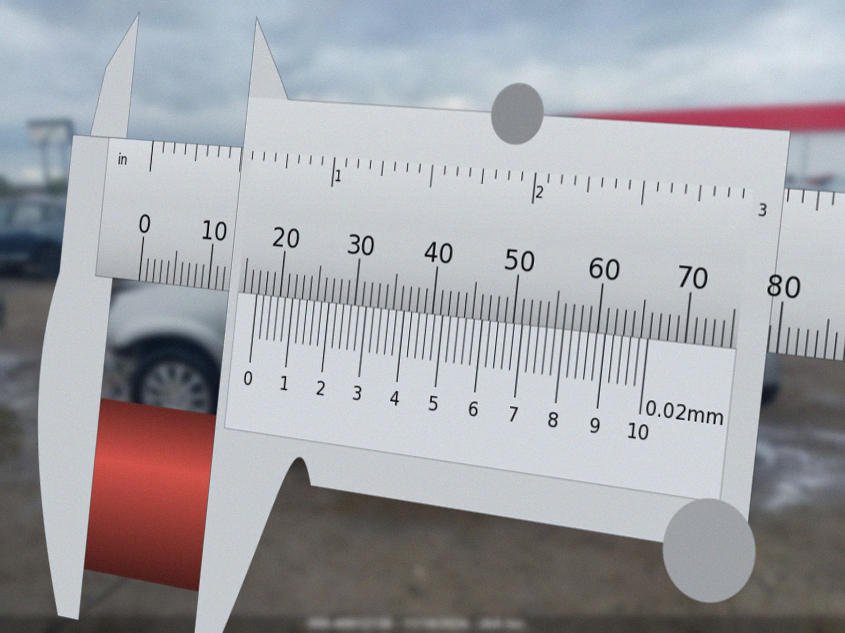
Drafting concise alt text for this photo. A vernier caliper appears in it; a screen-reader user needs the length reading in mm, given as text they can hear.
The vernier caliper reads 16.8 mm
